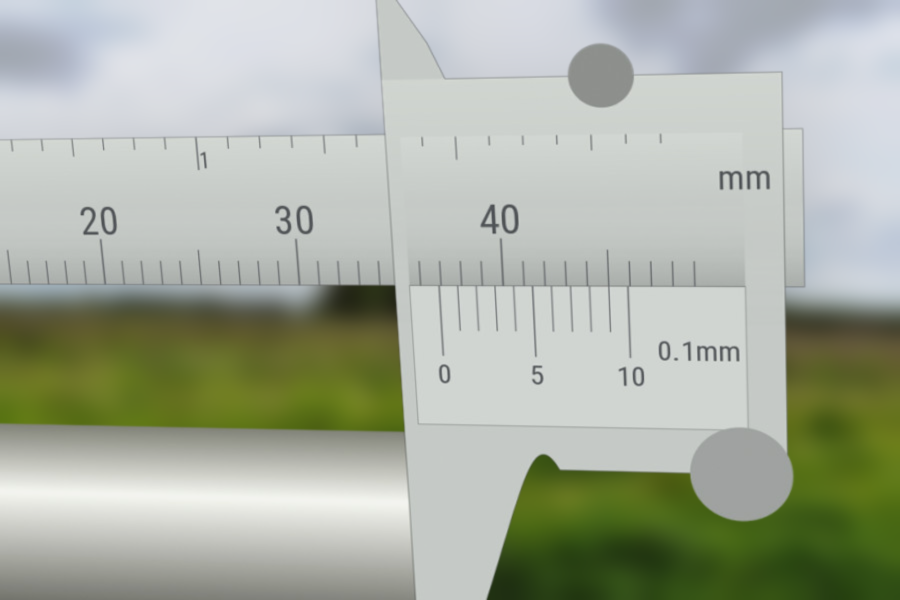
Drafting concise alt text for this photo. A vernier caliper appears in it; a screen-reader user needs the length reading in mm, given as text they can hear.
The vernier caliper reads 36.9 mm
